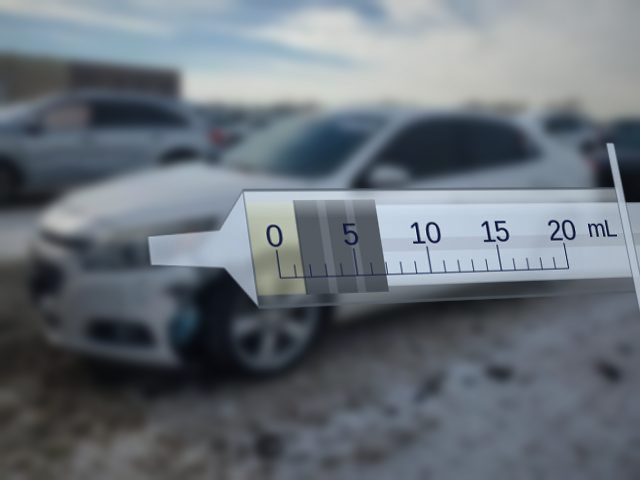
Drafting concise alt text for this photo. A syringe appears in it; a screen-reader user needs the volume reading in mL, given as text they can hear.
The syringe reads 1.5 mL
